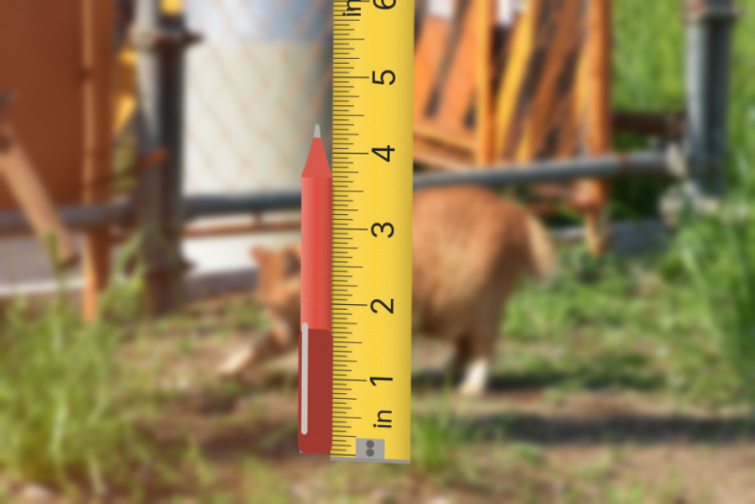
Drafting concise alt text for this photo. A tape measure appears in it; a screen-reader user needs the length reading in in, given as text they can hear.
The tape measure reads 4.375 in
